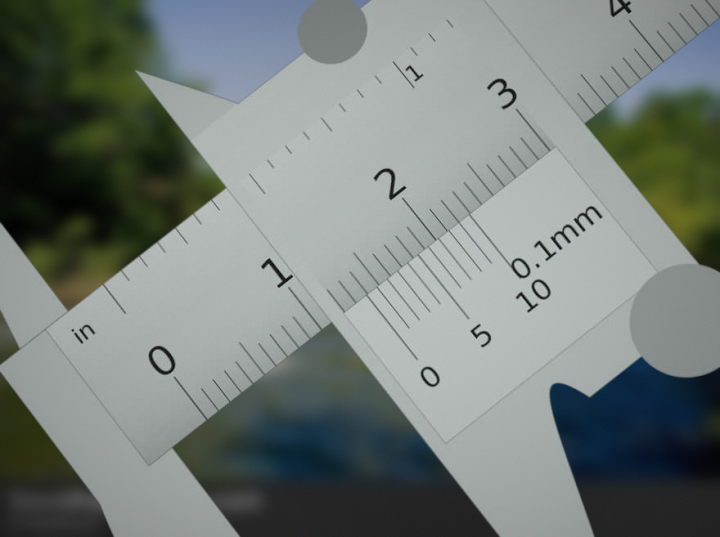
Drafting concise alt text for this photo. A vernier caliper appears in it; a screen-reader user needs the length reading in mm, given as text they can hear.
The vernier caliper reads 13.9 mm
